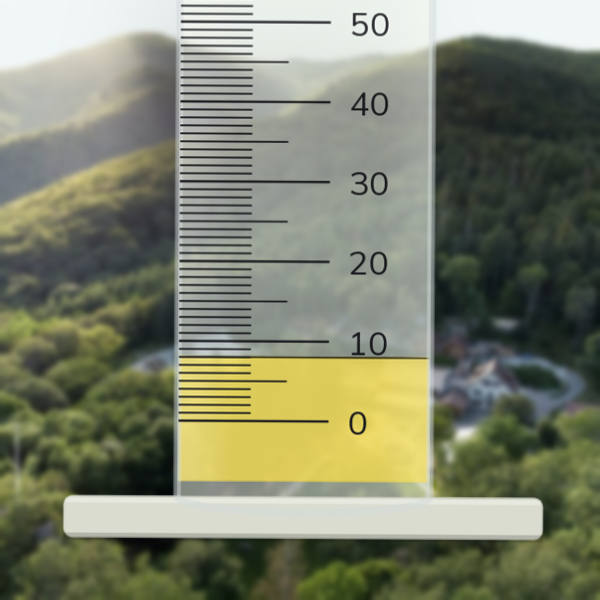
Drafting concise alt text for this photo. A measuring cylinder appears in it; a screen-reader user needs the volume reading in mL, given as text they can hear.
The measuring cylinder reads 8 mL
